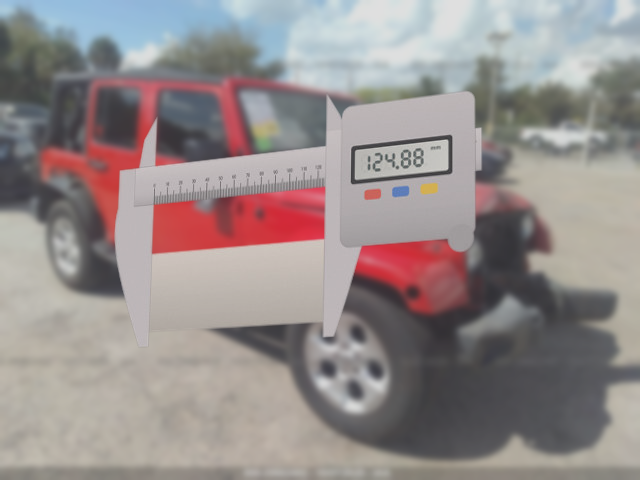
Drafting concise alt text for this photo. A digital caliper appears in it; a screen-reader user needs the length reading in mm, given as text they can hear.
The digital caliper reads 124.88 mm
